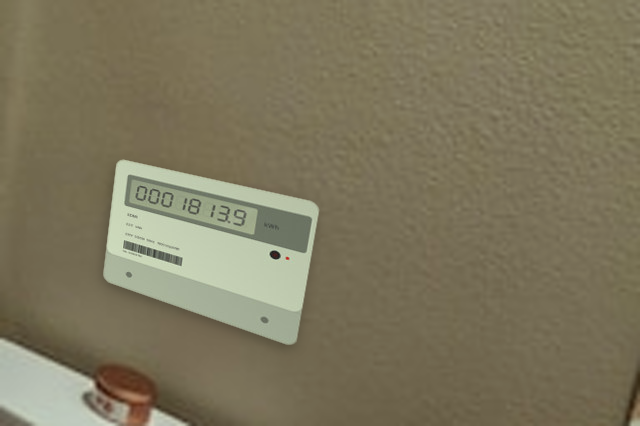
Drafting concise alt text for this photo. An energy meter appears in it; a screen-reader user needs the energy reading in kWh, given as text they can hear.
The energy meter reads 1813.9 kWh
